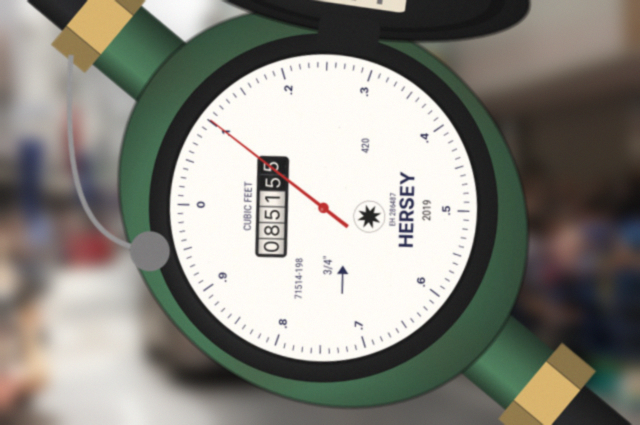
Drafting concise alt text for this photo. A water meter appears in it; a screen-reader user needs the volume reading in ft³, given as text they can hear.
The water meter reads 85155.10 ft³
